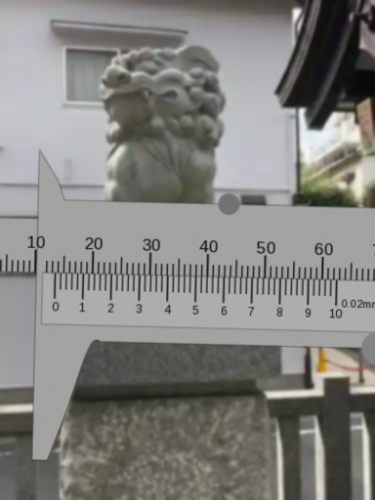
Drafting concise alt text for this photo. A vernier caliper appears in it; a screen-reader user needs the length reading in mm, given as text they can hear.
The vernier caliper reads 13.5 mm
